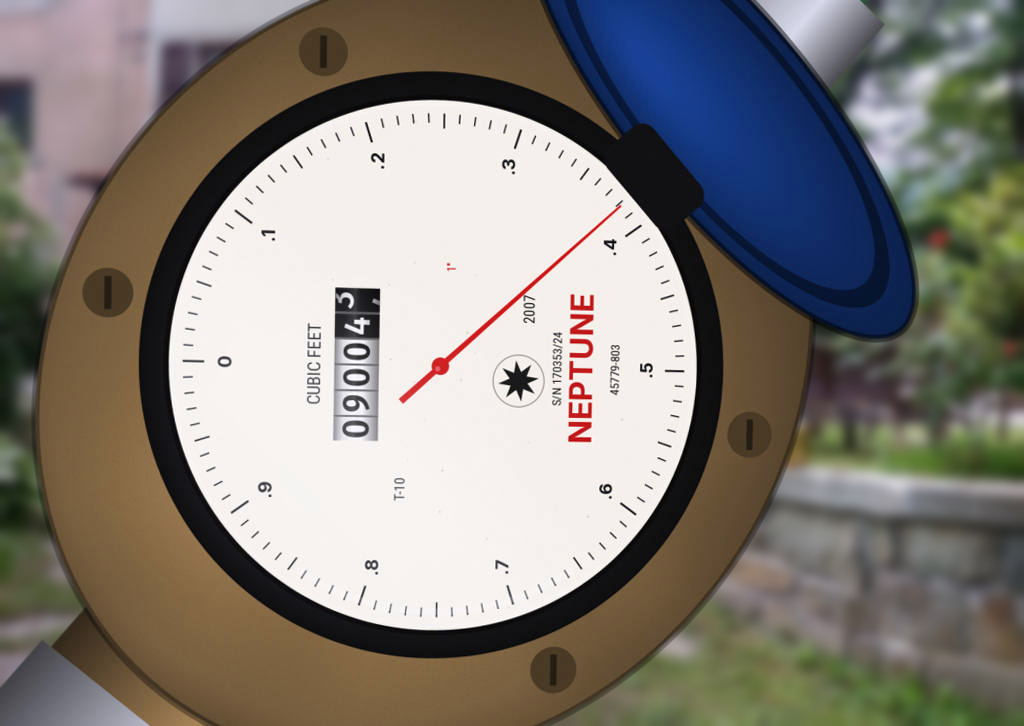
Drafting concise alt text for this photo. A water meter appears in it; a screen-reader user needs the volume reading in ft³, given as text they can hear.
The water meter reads 90043.38 ft³
